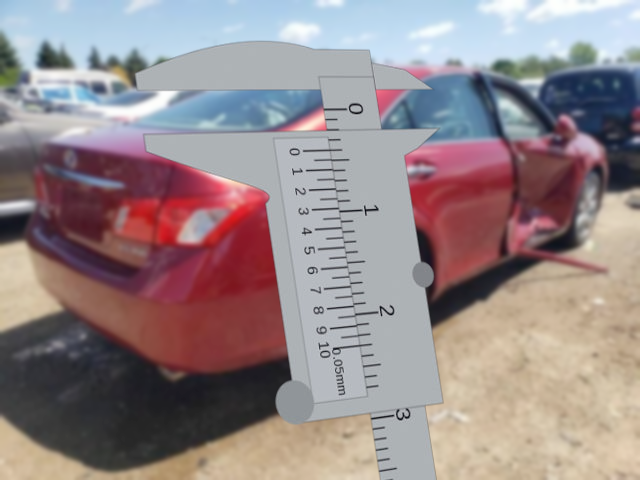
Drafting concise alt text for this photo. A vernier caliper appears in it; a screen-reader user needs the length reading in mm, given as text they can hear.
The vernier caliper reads 4.0 mm
